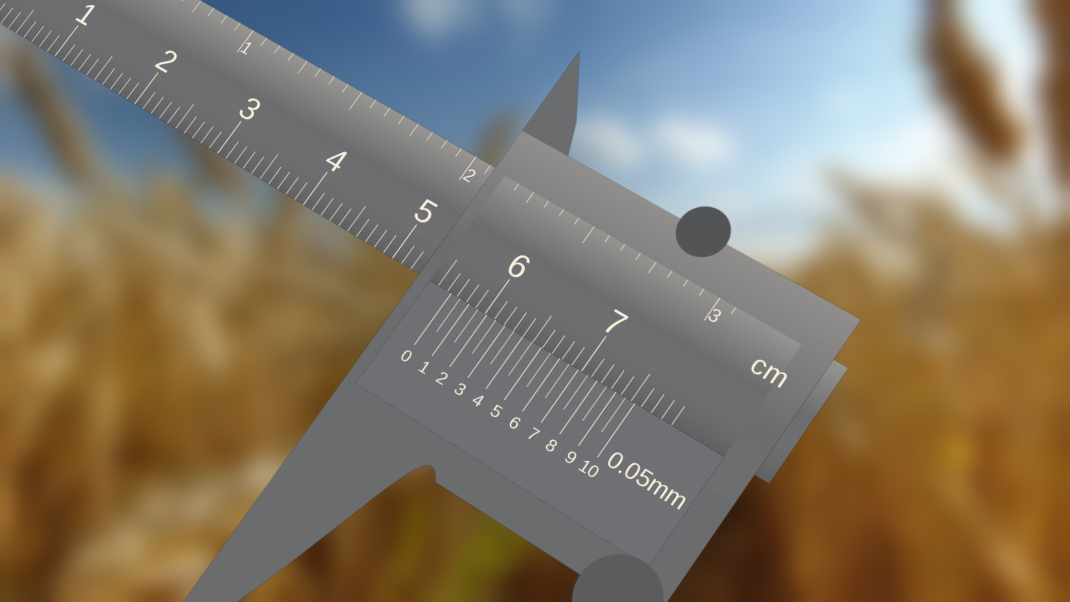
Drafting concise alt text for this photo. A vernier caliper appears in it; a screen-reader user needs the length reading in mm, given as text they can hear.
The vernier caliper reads 56.4 mm
